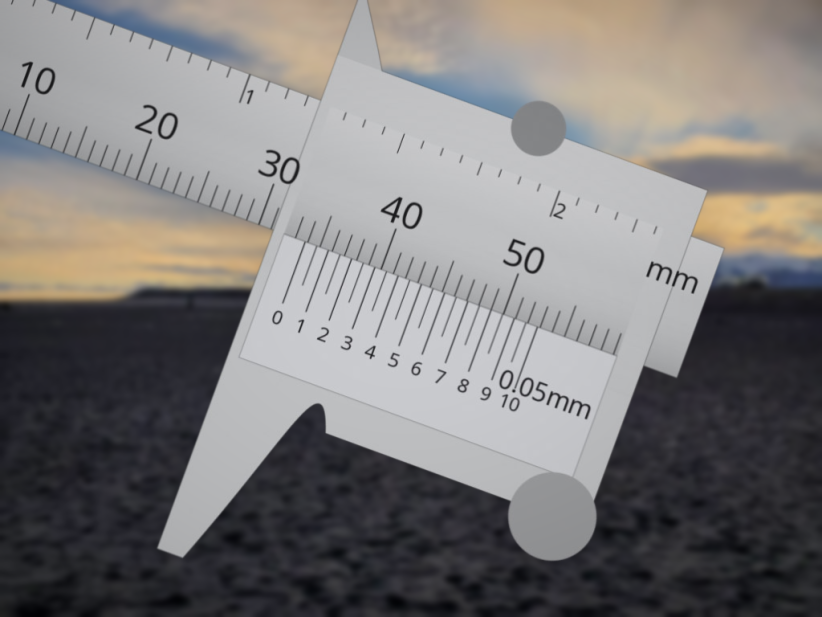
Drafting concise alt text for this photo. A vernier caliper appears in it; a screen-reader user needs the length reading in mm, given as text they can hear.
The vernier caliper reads 33.8 mm
